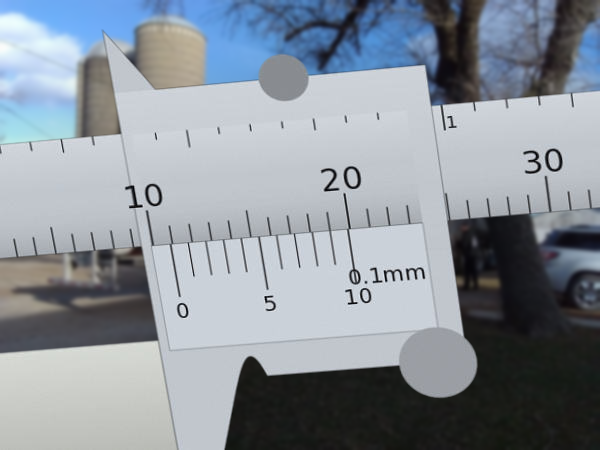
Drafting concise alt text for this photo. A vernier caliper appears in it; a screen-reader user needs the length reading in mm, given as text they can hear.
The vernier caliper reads 10.9 mm
